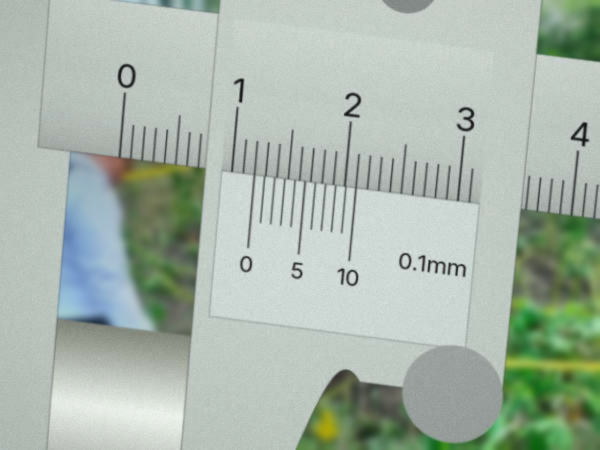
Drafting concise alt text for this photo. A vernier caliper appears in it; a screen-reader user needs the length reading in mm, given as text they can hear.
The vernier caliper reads 12.0 mm
